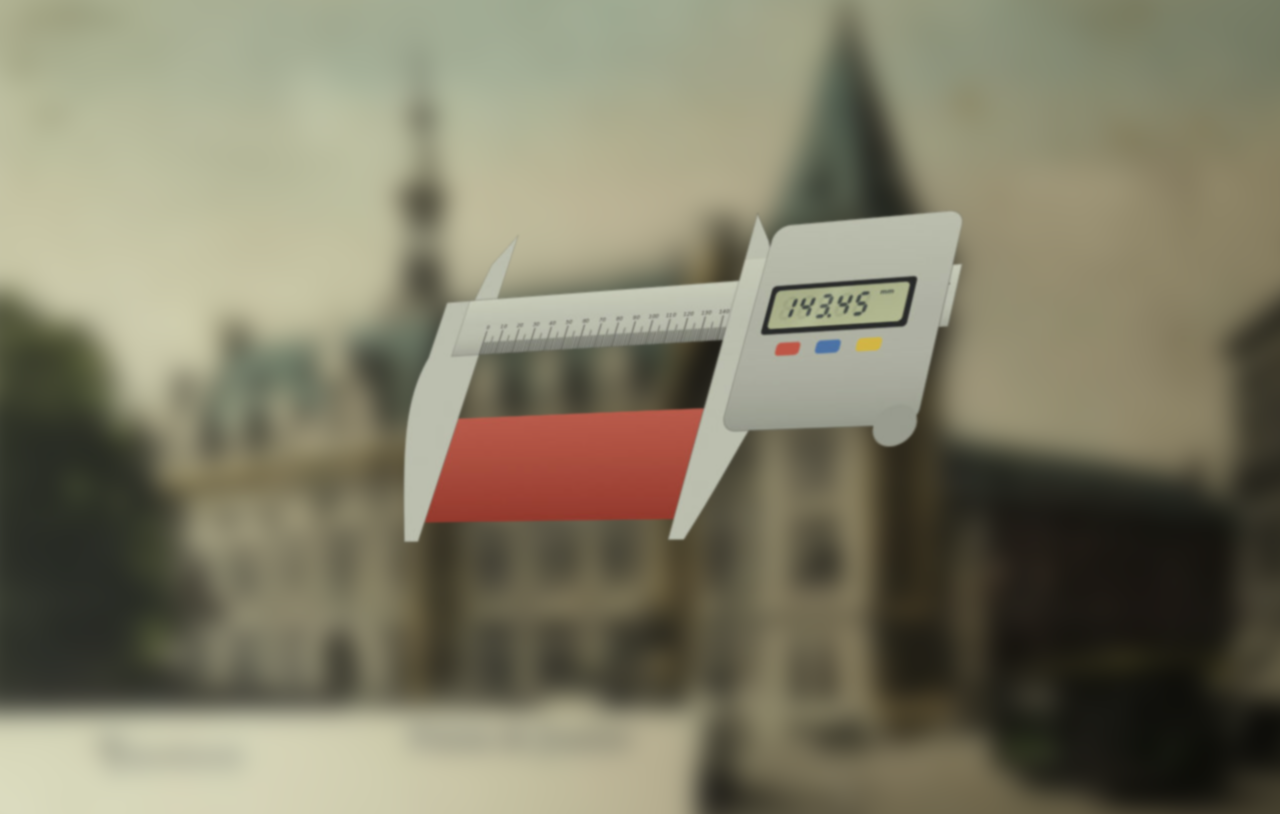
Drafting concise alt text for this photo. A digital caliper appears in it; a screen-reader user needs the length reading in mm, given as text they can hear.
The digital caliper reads 143.45 mm
